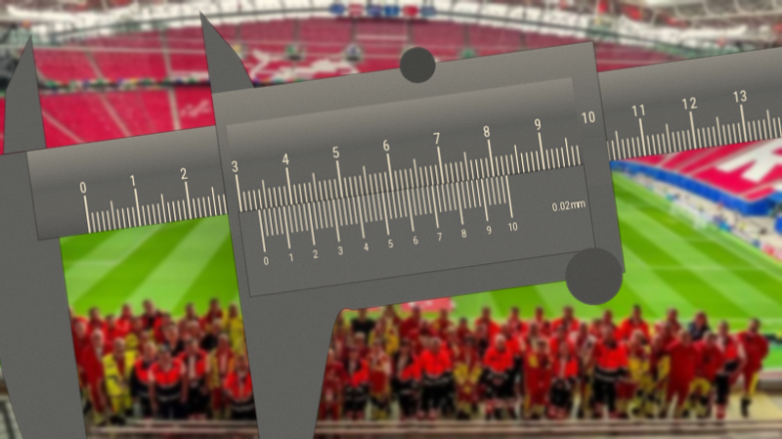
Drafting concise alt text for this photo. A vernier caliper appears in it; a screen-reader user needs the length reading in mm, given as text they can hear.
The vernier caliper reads 33.5 mm
